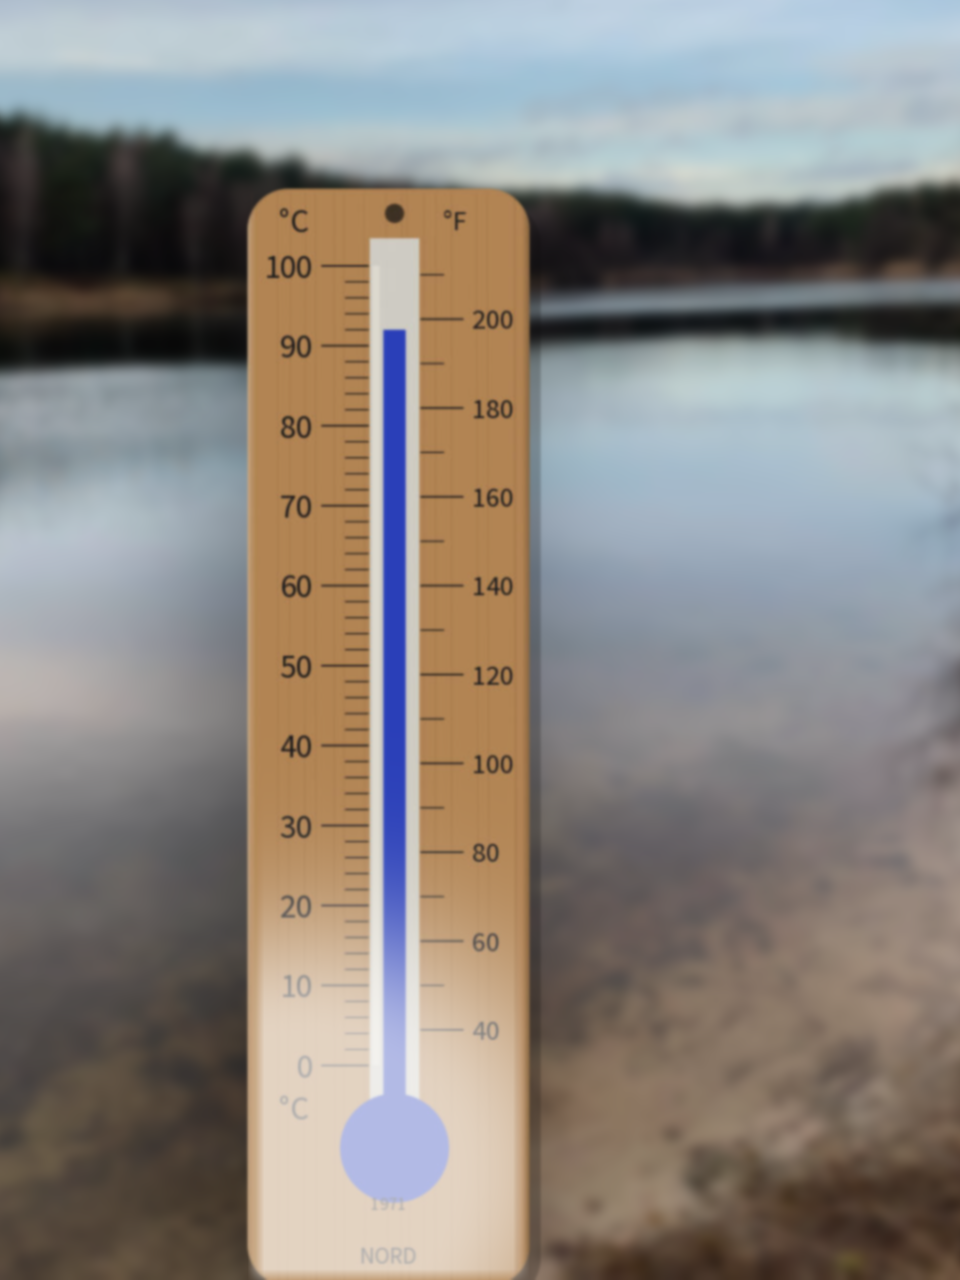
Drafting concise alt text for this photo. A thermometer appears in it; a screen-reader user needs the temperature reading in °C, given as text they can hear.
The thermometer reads 92 °C
